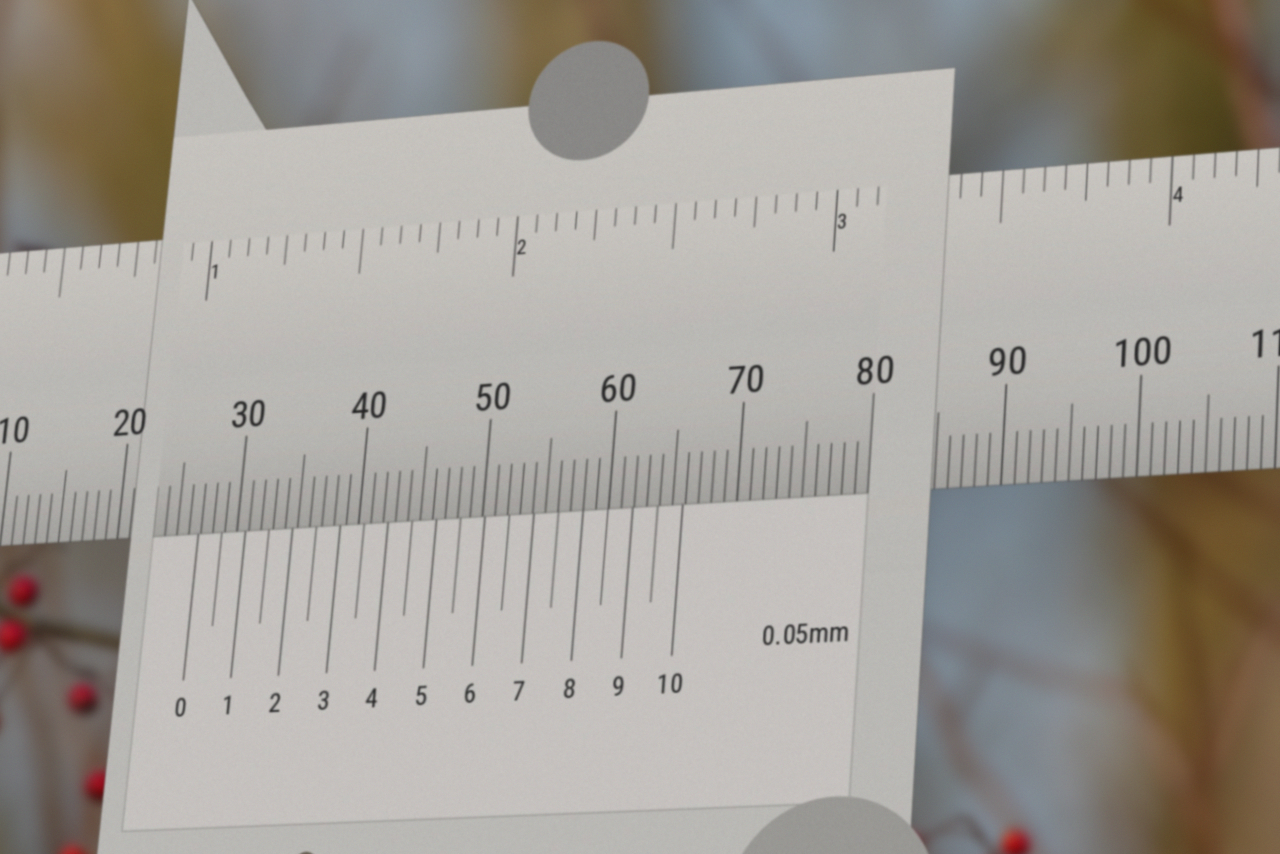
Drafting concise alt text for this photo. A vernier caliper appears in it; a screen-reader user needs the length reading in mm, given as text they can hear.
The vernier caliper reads 26.8 mm
